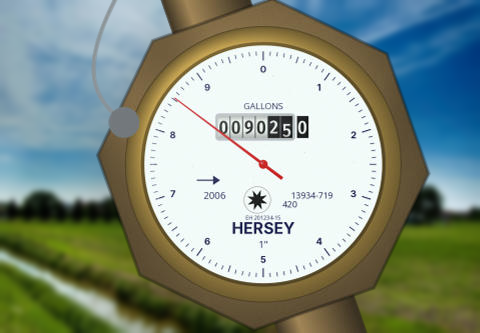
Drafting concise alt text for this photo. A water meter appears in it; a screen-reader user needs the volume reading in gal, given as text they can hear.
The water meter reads 90248.5 gal
